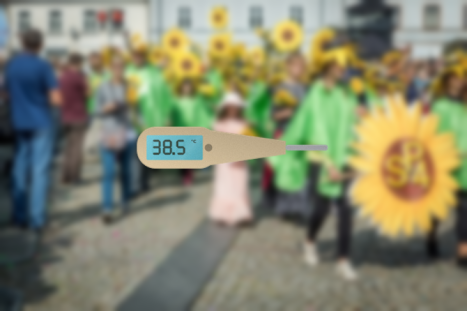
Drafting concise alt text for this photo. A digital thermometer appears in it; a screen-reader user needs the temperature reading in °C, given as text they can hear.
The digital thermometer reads 38.5 °C
